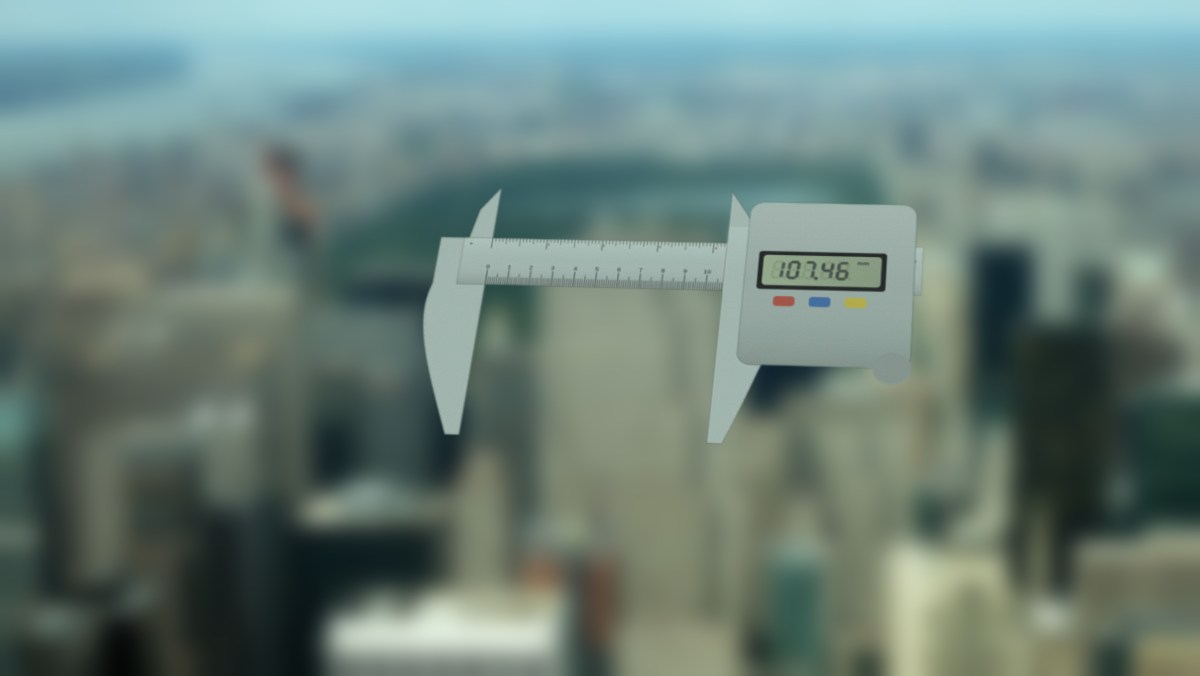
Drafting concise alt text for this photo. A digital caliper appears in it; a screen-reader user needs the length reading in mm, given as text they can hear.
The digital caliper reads 107.46 mm
